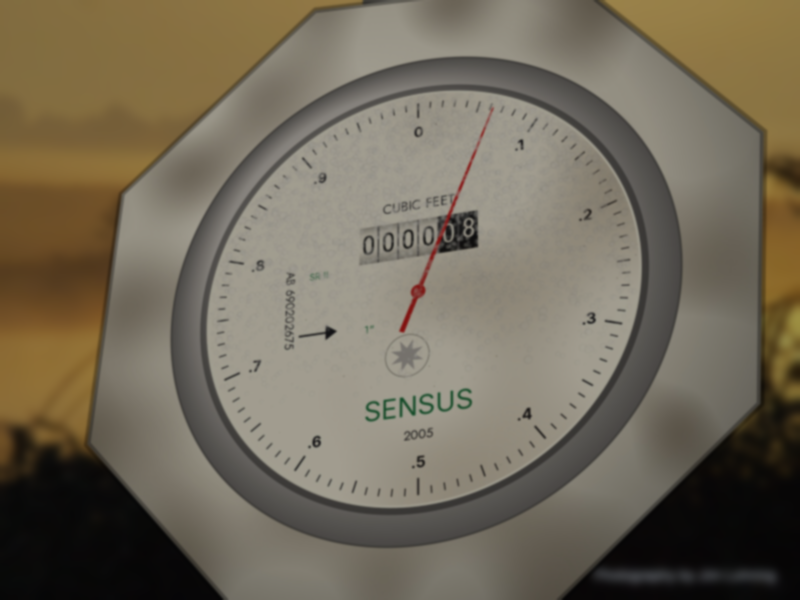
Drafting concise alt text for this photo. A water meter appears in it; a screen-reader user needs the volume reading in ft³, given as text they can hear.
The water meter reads 8.06 ft³
